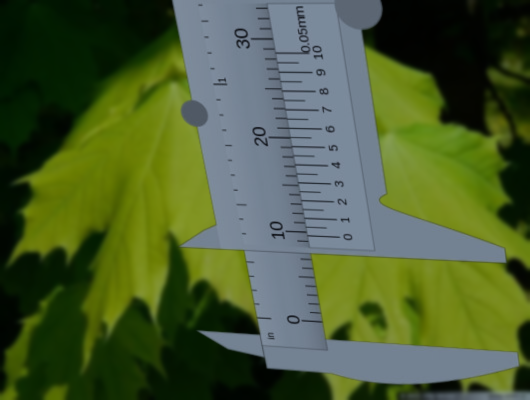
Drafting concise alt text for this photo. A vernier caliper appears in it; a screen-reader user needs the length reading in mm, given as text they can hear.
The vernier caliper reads 9.6 mm
